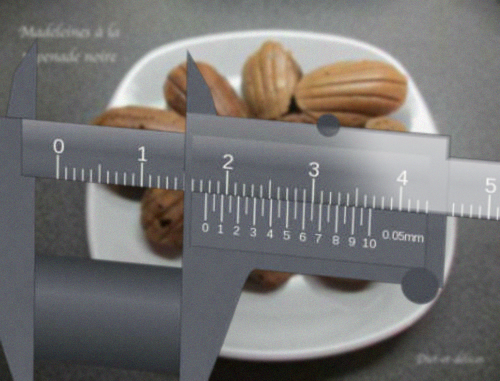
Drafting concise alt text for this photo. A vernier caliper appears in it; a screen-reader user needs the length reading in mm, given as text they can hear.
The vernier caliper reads 17.6 mm
